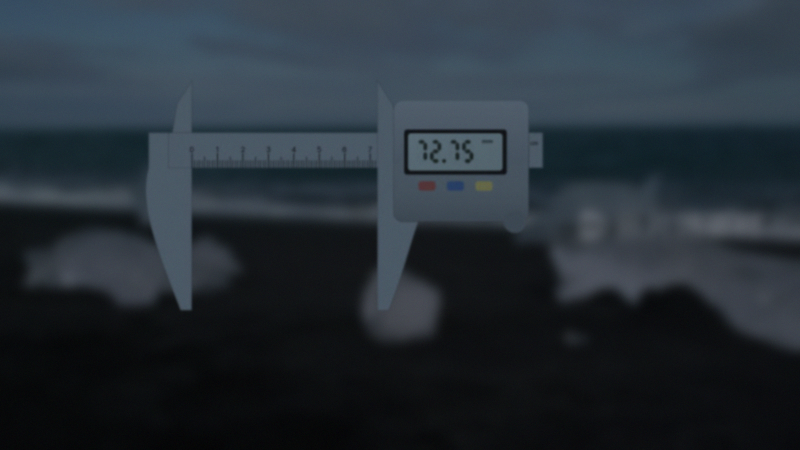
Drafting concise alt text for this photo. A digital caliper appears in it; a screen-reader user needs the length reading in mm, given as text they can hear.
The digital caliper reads 72.75 mm
